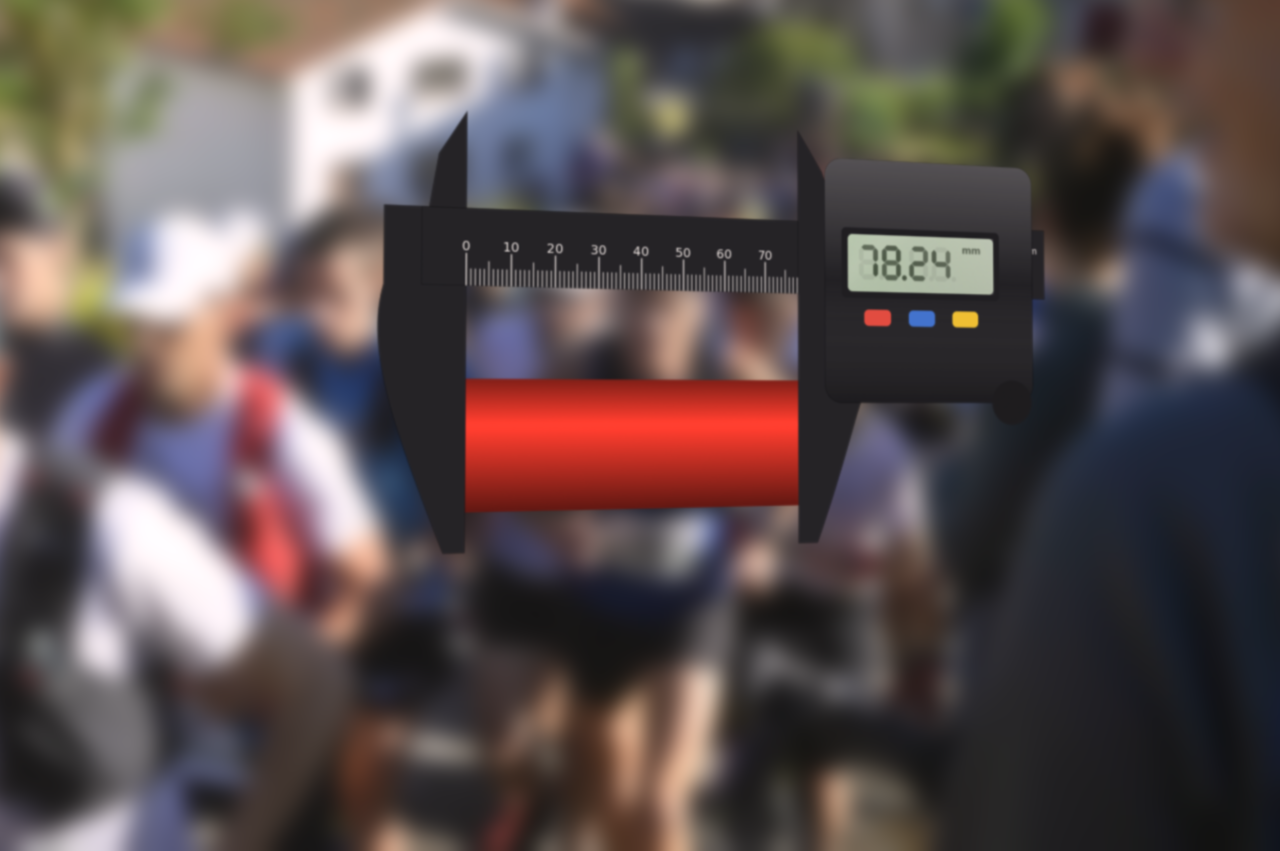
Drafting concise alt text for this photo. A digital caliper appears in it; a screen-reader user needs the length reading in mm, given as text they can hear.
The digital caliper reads 78.24 mm
